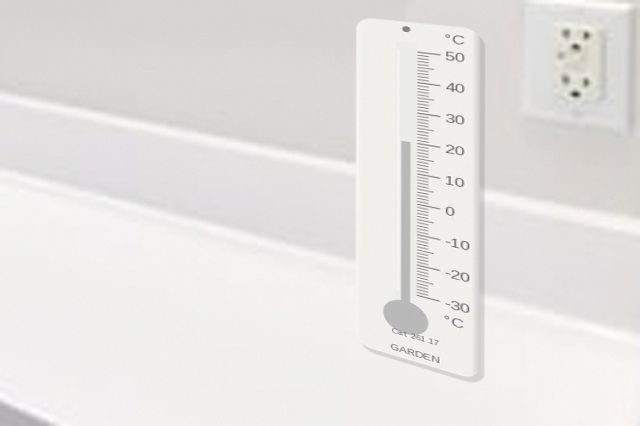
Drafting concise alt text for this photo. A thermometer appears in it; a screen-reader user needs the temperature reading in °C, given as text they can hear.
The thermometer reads 20 °C
